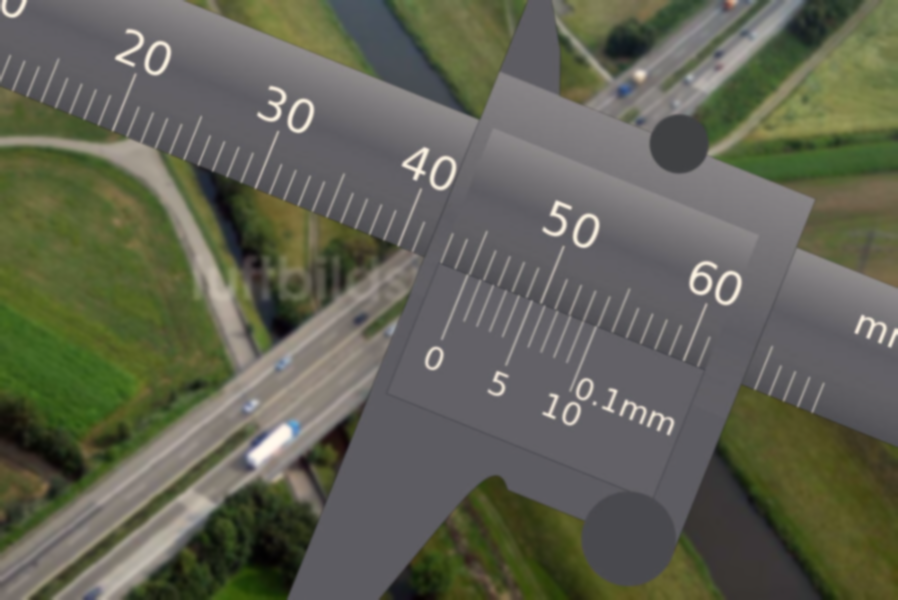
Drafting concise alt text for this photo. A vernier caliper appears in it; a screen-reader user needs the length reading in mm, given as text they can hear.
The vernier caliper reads 44.9 mm
